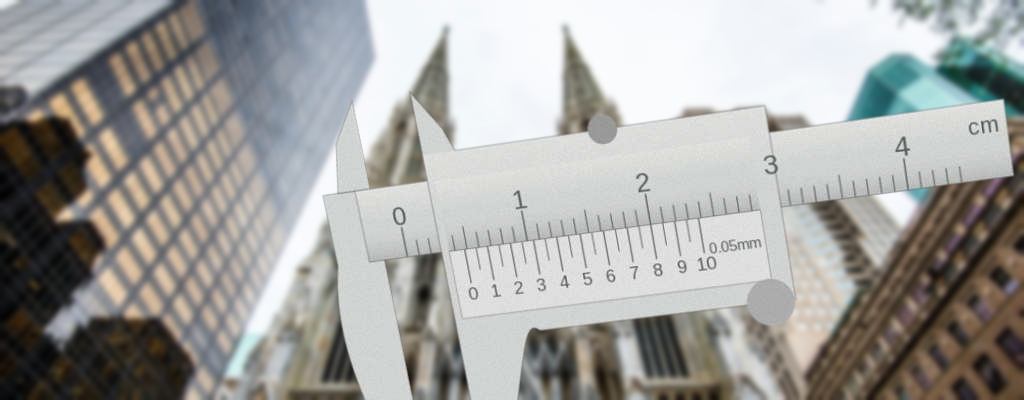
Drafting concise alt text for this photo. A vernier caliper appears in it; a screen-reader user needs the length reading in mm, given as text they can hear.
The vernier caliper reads 4.8 mm
